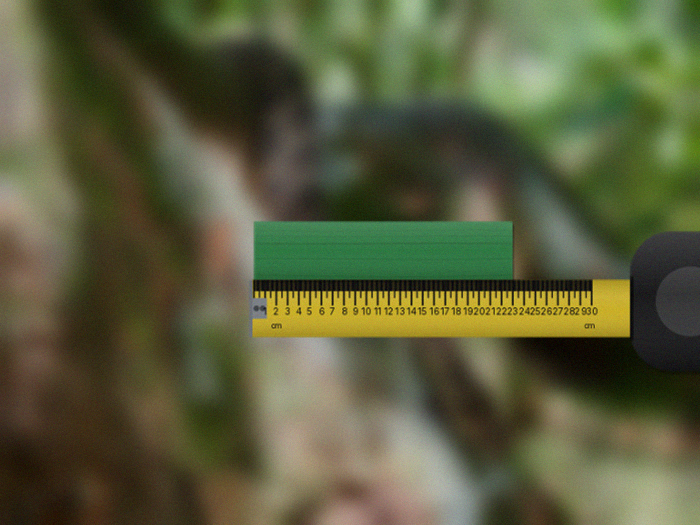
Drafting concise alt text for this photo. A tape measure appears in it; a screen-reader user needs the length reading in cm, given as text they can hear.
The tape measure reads 23 cm
